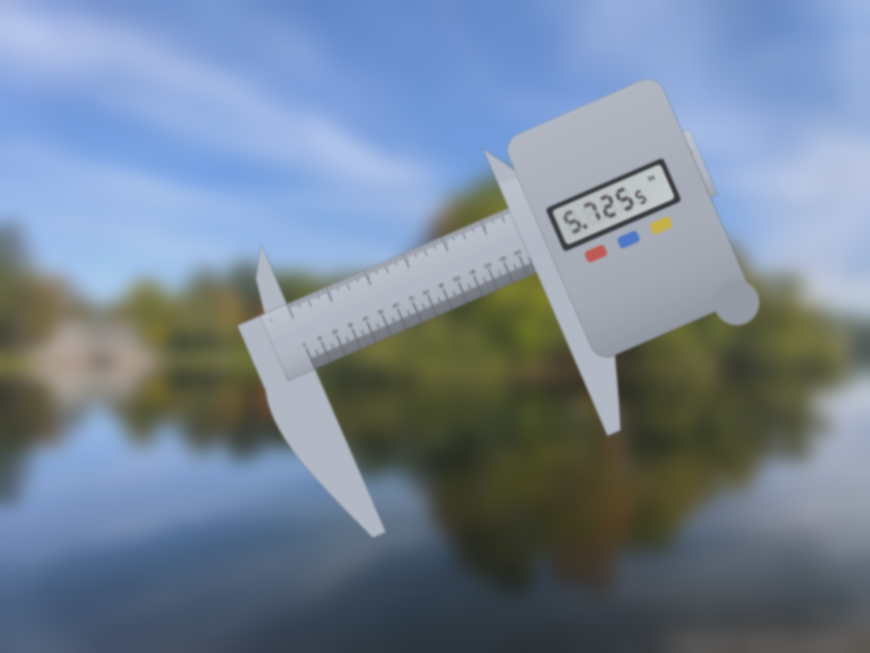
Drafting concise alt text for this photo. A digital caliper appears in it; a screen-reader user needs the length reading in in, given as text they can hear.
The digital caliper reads 5.7255 in
